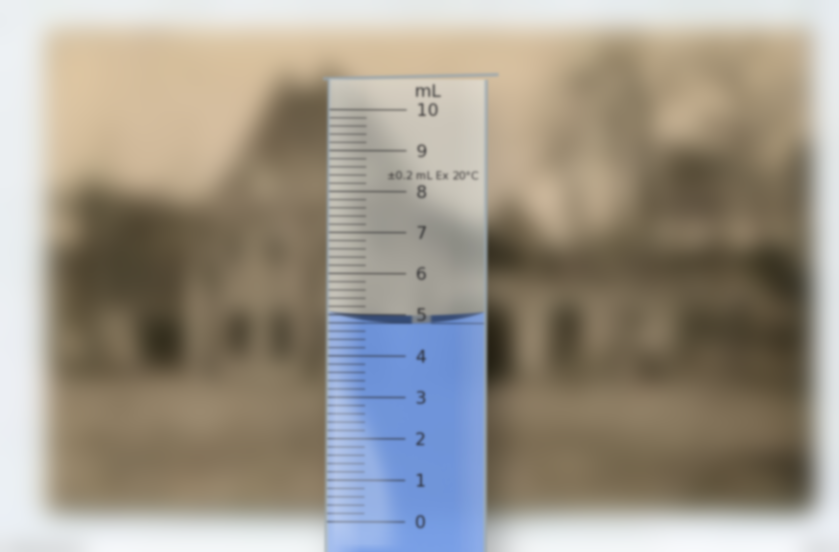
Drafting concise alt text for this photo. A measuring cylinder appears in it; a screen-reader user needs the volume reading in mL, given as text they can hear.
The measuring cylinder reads 4.8 mL
